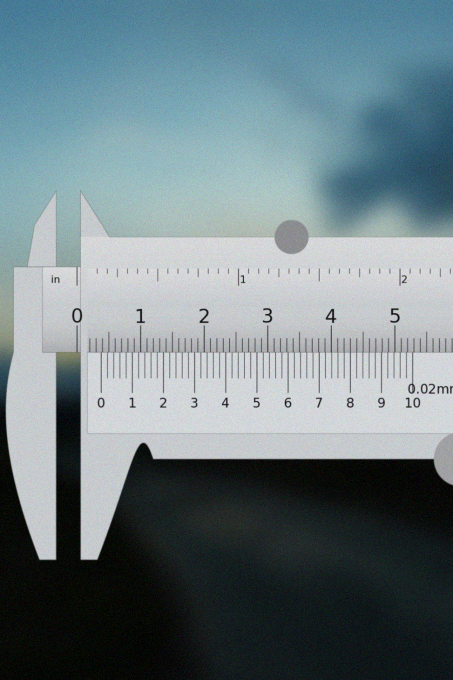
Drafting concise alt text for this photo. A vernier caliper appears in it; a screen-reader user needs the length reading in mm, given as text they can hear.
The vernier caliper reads 3.8 mm
